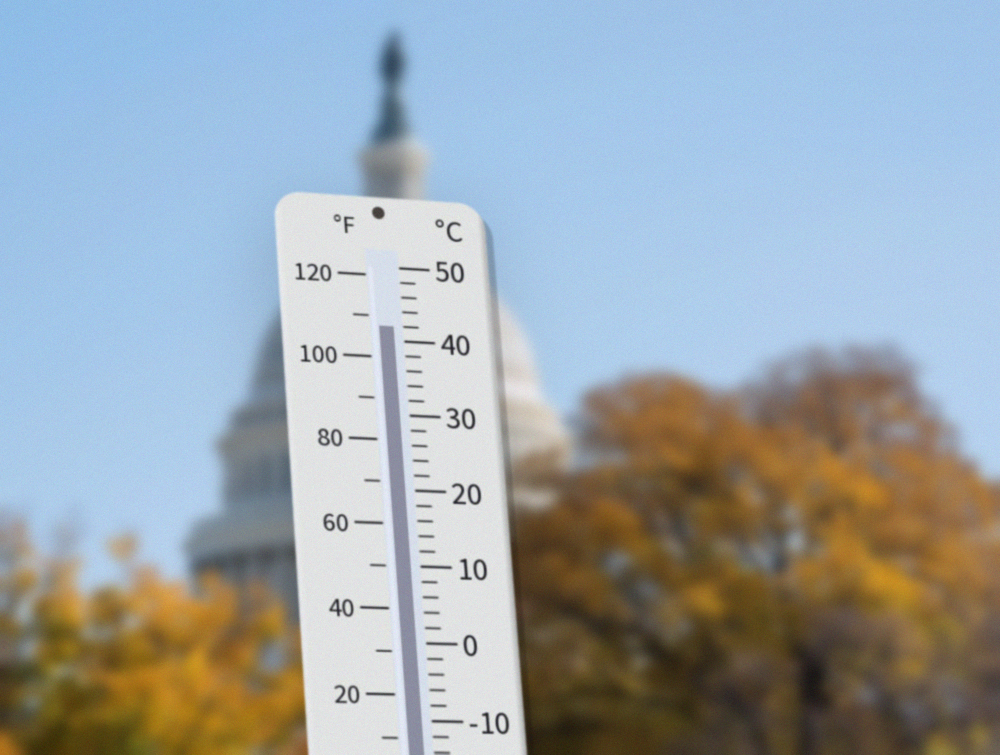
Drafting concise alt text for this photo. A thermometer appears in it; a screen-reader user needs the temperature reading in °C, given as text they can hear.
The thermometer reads 42 °C
